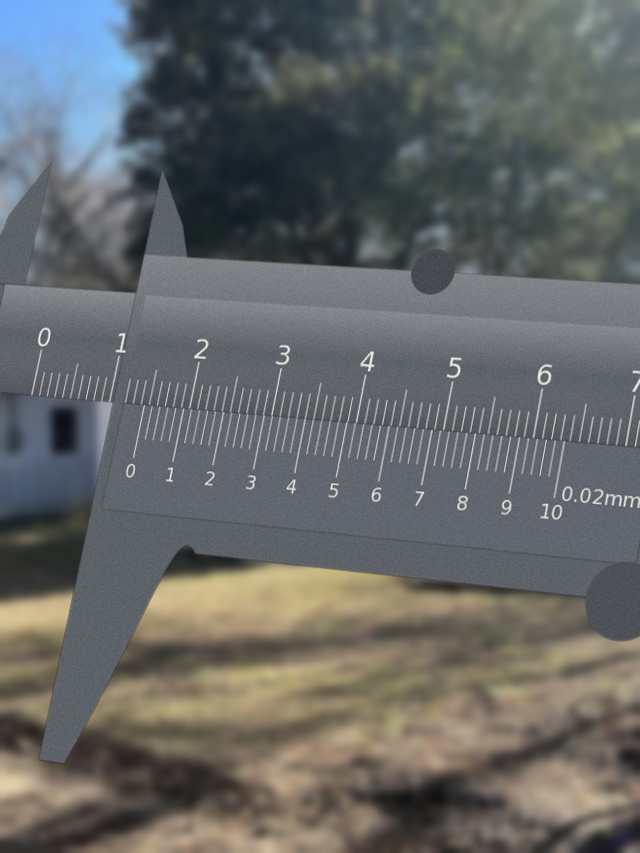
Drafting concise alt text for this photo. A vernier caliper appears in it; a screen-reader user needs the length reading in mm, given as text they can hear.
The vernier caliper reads 14.4 mm
